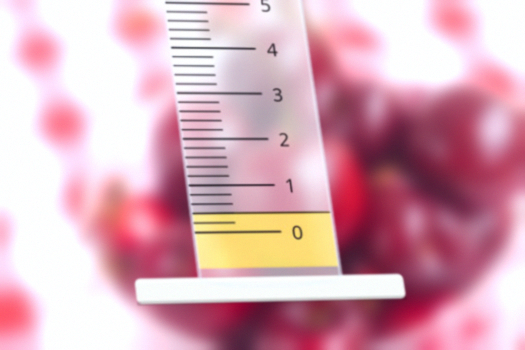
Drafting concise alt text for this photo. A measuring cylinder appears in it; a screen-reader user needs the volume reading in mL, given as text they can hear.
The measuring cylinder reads 0.4 mL
